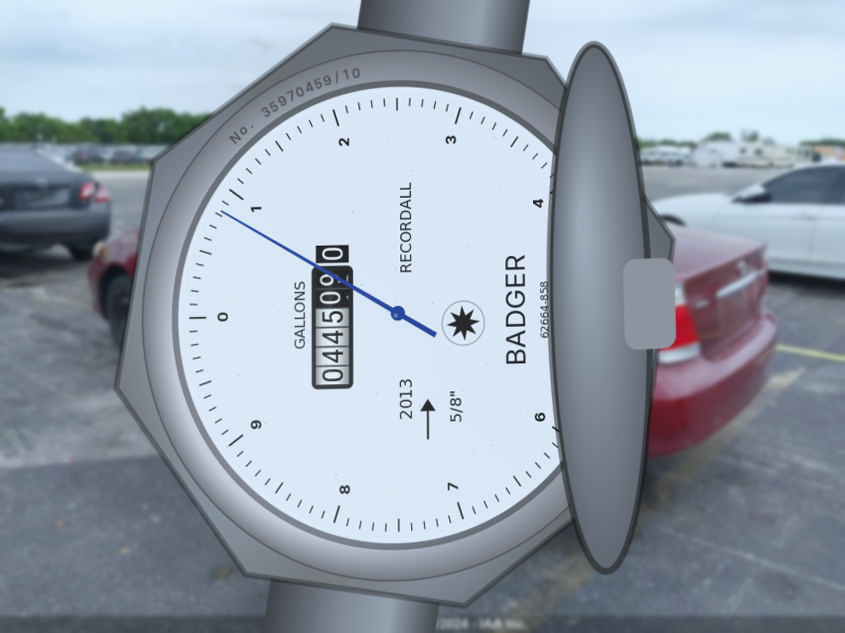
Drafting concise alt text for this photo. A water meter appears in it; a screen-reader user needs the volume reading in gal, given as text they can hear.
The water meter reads 445090.8 gal
